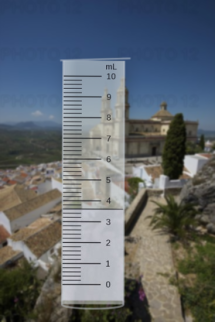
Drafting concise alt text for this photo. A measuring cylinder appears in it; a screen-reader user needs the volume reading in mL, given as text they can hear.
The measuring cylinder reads 3.6 mL
